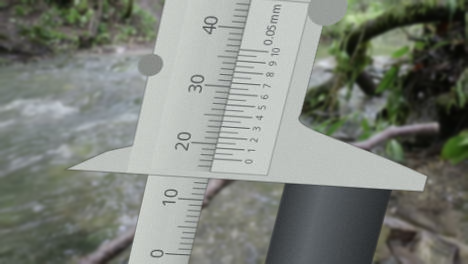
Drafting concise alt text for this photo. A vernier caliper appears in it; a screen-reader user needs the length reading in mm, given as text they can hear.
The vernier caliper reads 17.4 mm
